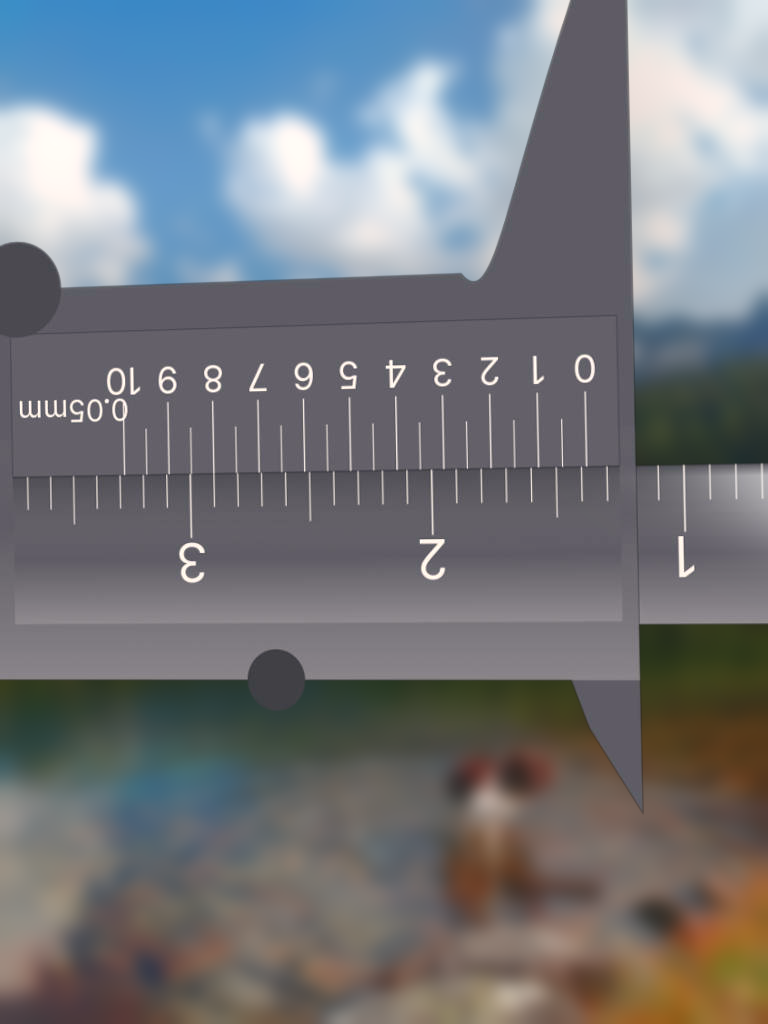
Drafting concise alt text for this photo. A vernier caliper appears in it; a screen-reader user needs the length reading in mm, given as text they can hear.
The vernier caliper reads 13.8 mm
